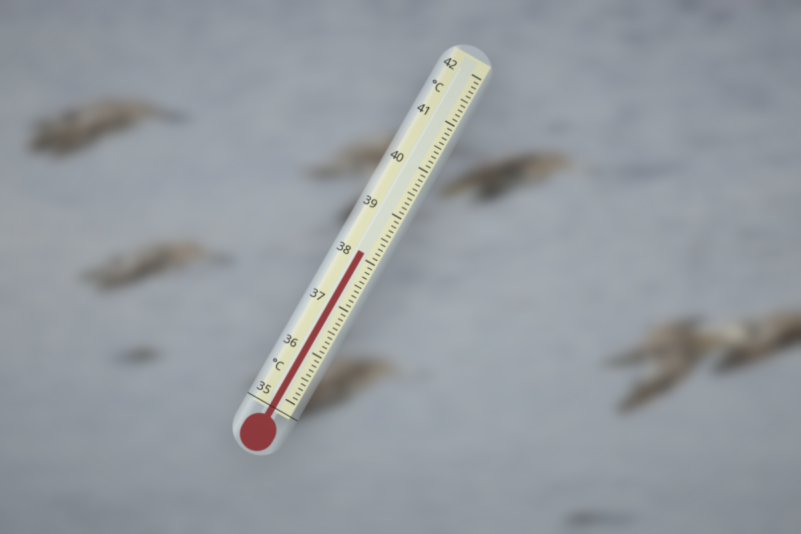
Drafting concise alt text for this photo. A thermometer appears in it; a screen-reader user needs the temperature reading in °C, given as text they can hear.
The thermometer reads 38.1 °C
